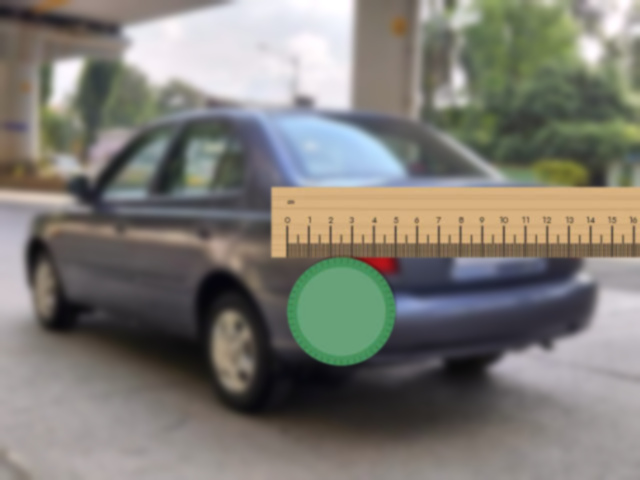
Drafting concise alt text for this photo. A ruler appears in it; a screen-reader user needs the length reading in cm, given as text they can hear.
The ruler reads 5 cm
